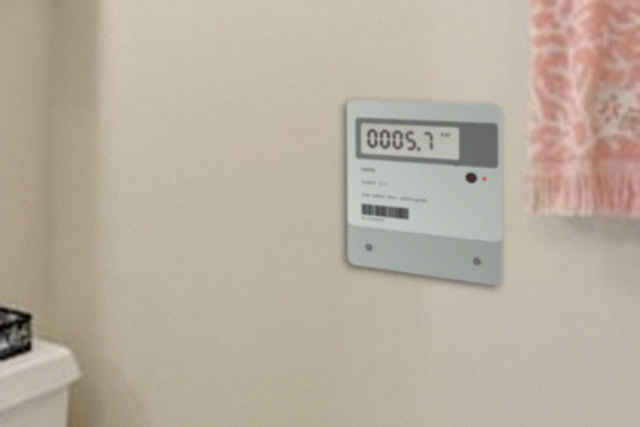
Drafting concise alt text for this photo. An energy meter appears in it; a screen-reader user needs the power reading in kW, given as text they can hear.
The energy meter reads 5.7 kW
